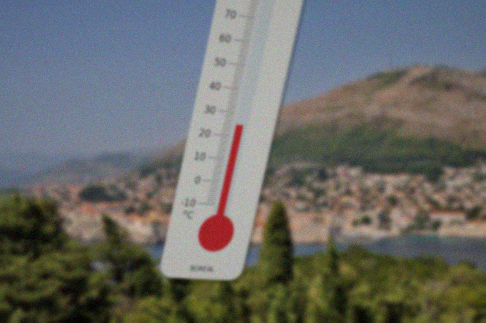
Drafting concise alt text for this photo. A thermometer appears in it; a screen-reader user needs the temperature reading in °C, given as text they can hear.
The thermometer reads 25 °C
